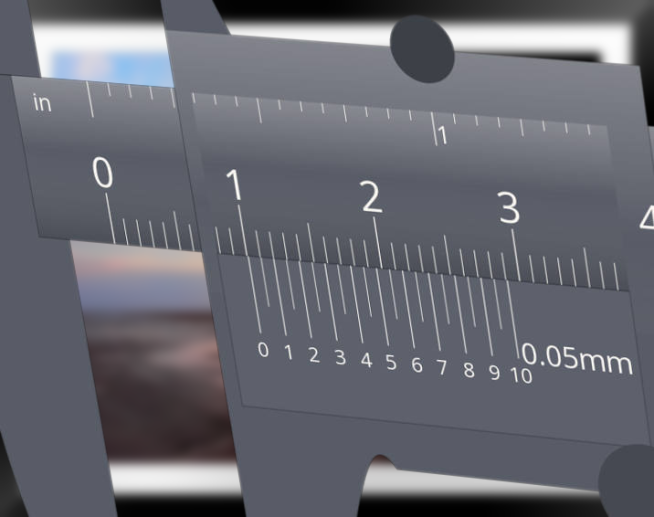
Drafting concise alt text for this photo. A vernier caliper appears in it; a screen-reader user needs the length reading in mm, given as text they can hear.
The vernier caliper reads 10.1 mm
